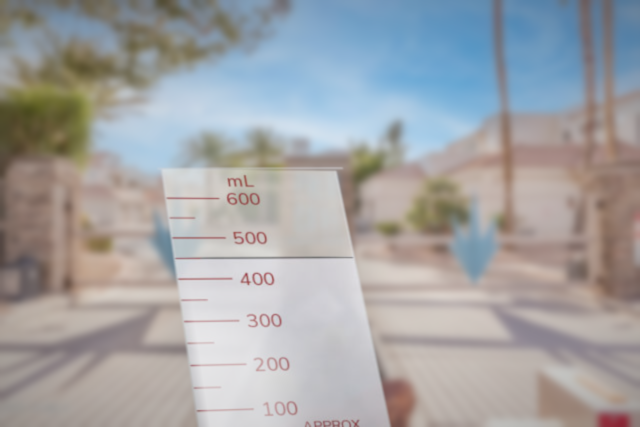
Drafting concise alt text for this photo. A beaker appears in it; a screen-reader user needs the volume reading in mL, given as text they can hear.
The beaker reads 450 mL
